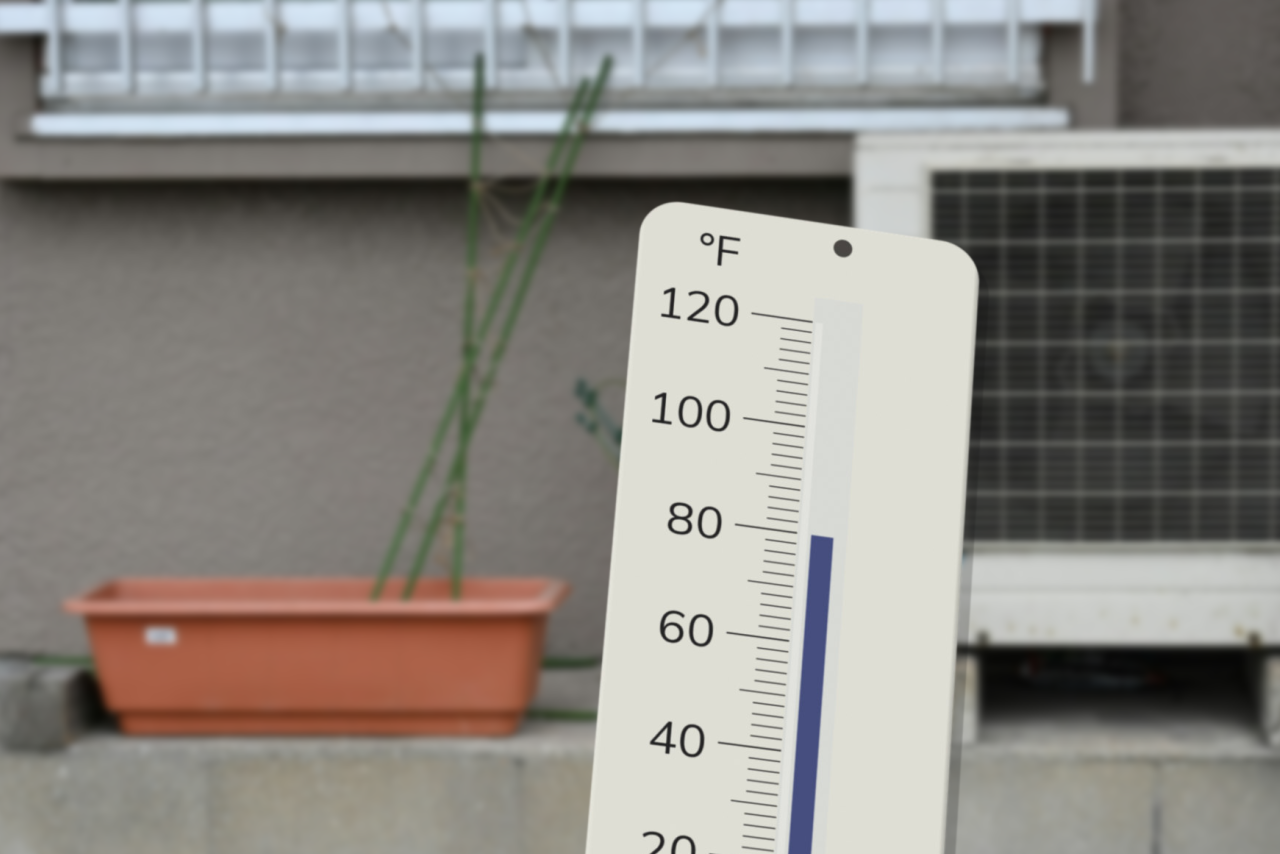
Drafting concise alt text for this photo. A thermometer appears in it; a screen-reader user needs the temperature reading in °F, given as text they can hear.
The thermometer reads 80 °F
